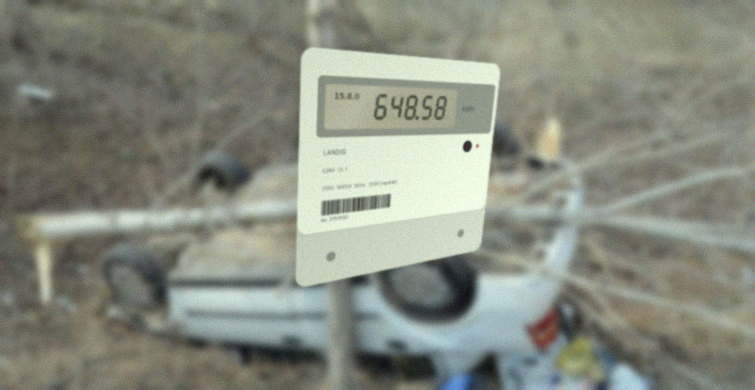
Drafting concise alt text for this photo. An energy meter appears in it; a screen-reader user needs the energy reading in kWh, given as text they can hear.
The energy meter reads 648.58 kWh
